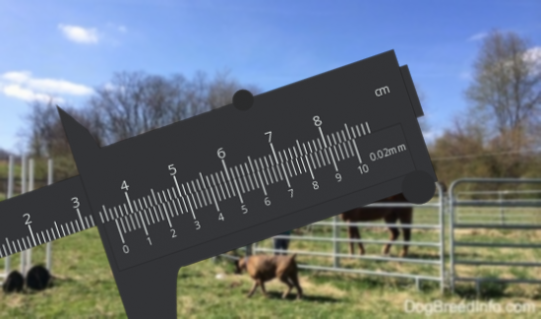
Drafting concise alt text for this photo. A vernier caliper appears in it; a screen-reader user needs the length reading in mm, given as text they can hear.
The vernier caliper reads 36.5 mm
